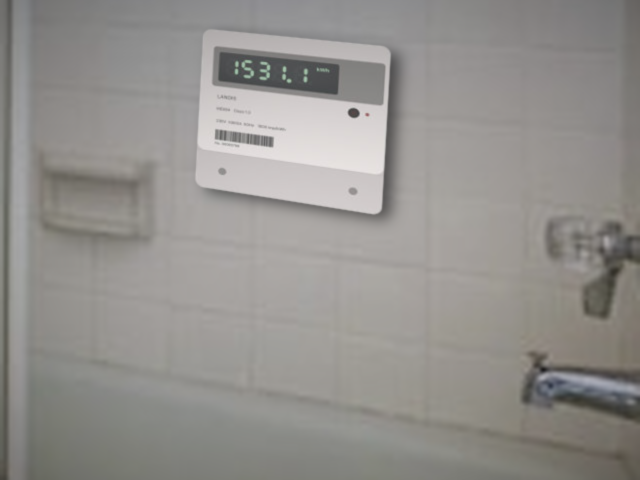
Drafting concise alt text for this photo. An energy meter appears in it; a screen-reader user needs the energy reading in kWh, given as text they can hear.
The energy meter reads 1531.1 kWh
